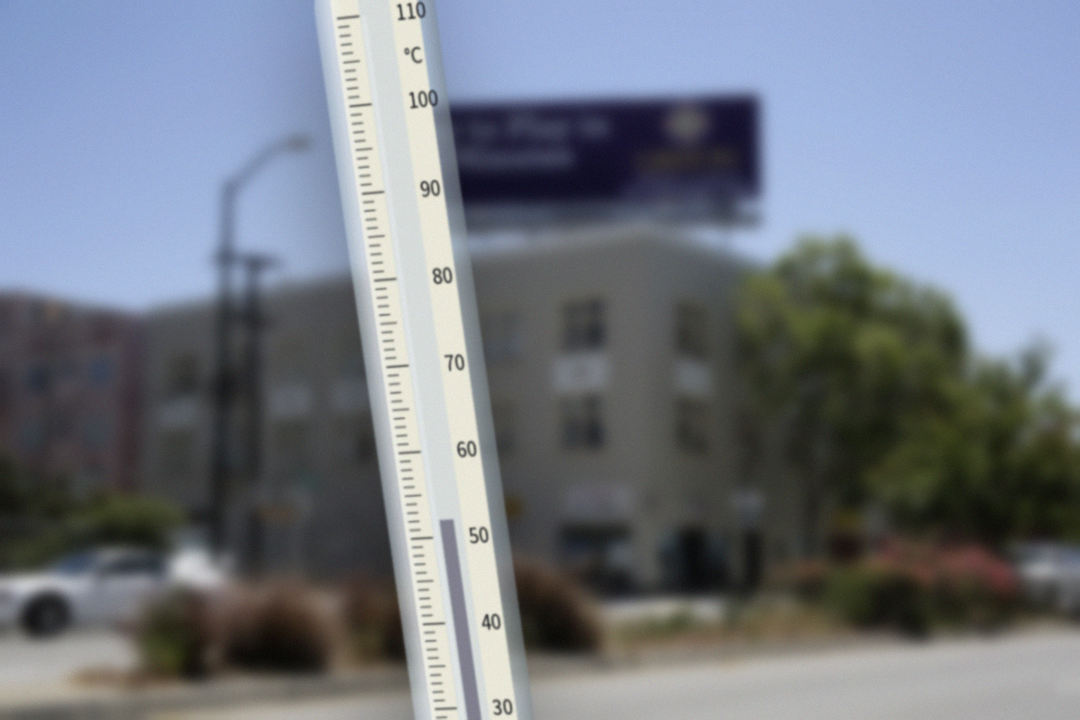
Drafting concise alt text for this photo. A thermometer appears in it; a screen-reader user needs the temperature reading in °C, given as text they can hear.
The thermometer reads 52 °C
